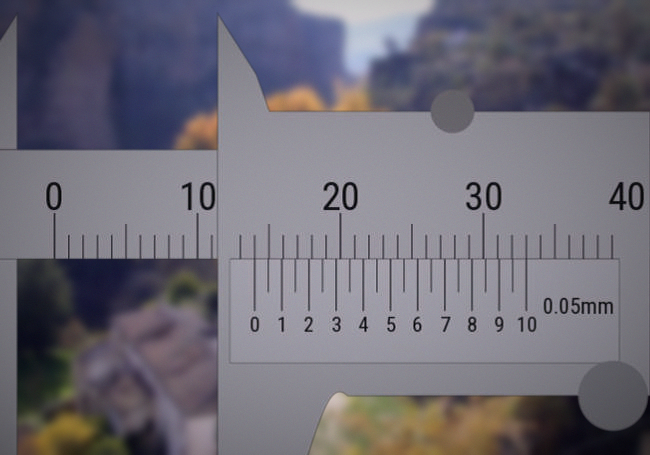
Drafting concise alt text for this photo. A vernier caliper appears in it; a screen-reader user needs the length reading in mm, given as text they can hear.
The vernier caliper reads 14.0 mm
